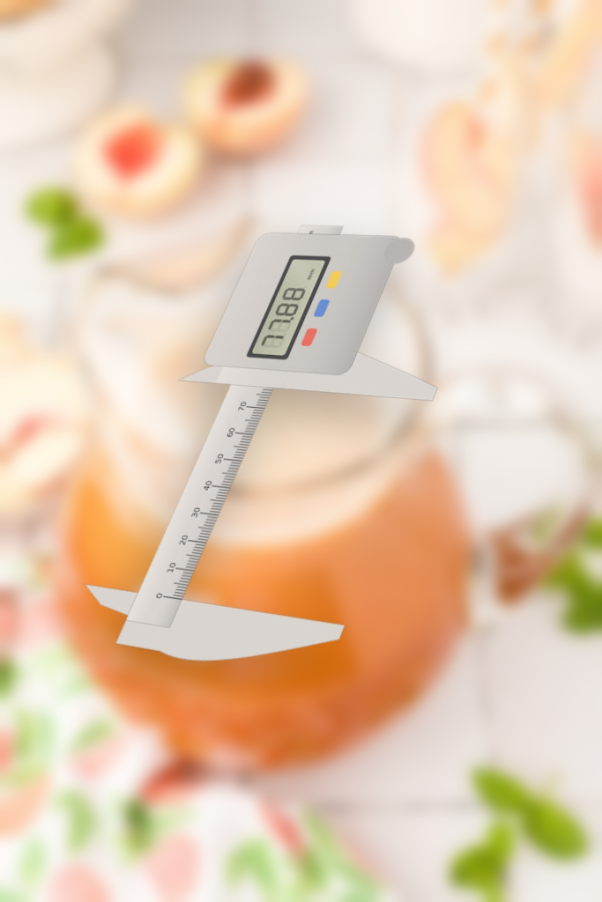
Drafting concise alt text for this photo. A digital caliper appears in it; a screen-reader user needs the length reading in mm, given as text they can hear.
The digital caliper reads 77.88 mm
